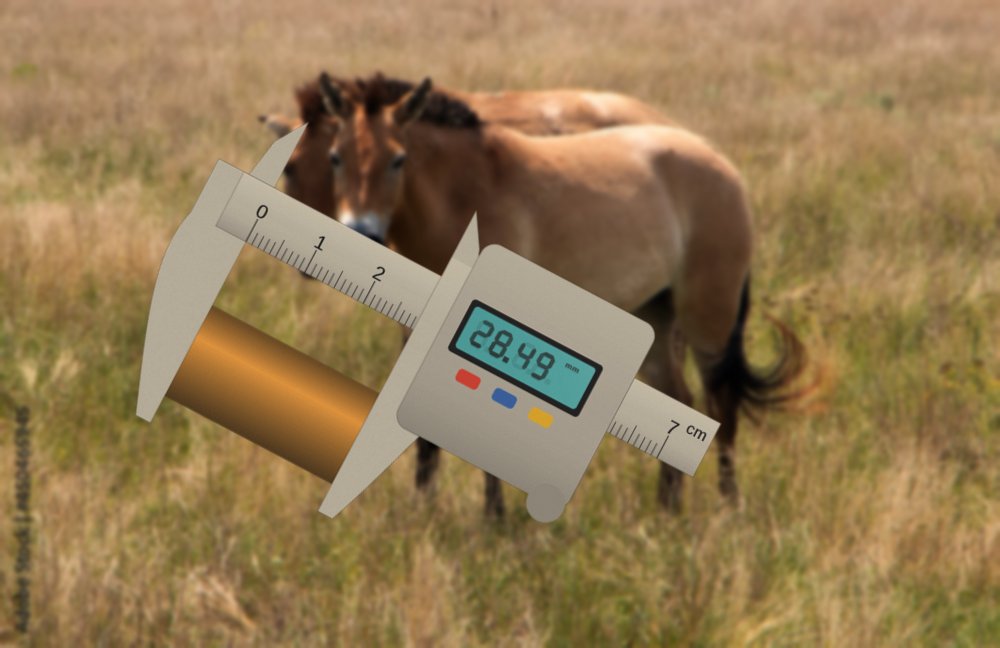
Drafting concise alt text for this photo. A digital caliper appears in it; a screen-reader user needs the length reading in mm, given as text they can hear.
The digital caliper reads 28.49 mm
